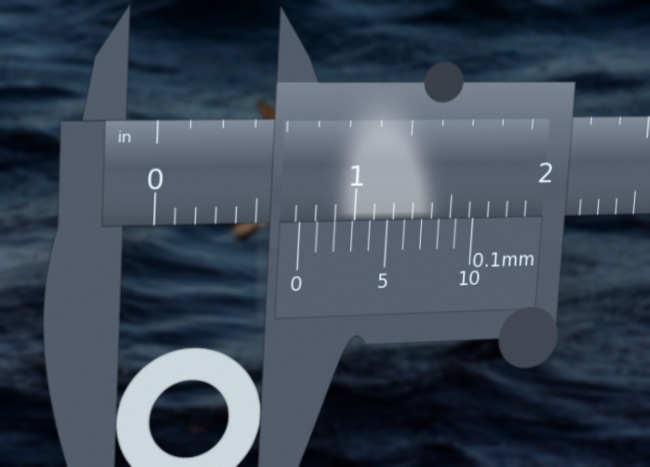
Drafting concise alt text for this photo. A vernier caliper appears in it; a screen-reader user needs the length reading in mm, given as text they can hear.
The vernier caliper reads 7.2 mm
